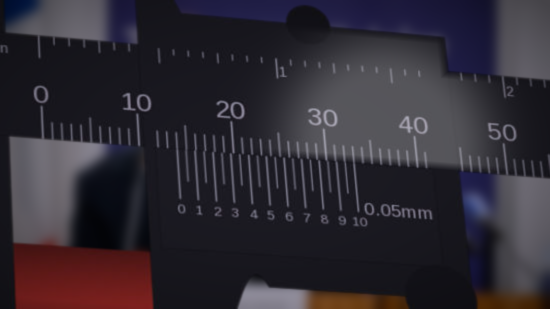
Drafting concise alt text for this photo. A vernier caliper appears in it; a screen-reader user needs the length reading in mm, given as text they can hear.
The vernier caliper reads 14.0 mm
